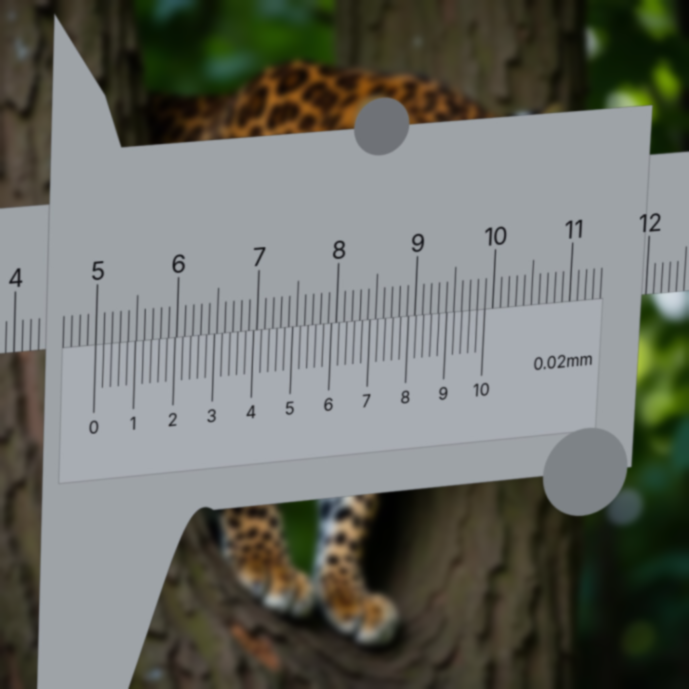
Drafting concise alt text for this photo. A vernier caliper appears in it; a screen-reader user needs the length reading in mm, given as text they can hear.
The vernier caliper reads 50.0 mm
